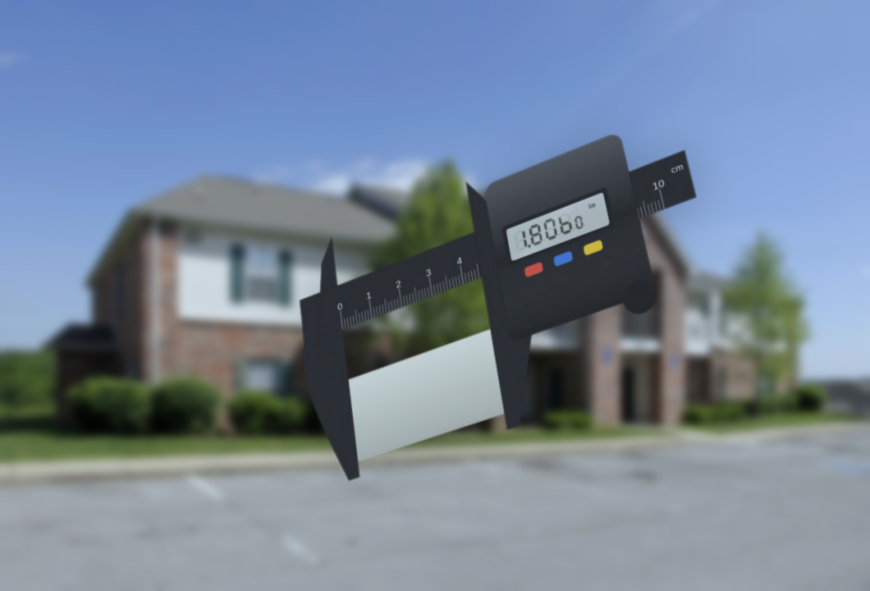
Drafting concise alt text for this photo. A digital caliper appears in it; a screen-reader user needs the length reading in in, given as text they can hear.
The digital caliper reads 1.8060 in
